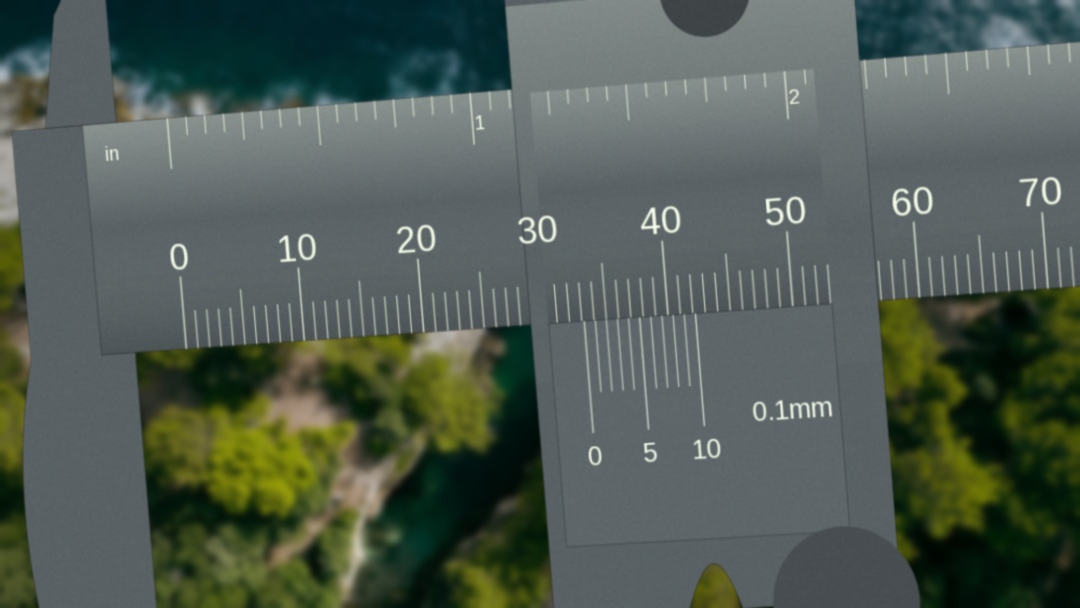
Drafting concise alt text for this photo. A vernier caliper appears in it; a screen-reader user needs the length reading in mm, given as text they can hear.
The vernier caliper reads 33.2 mm
